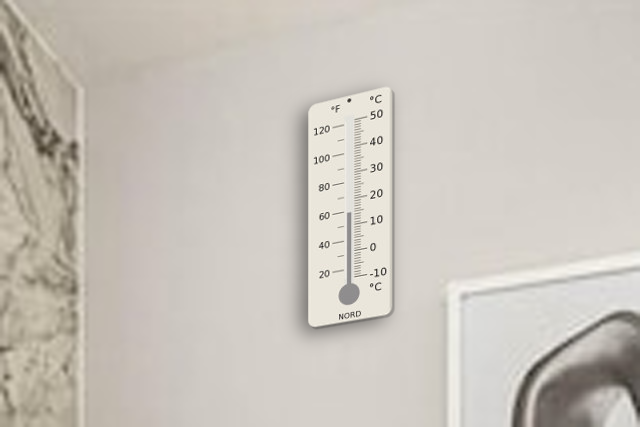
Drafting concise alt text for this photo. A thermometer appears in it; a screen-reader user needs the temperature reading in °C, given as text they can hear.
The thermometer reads 15 °C
